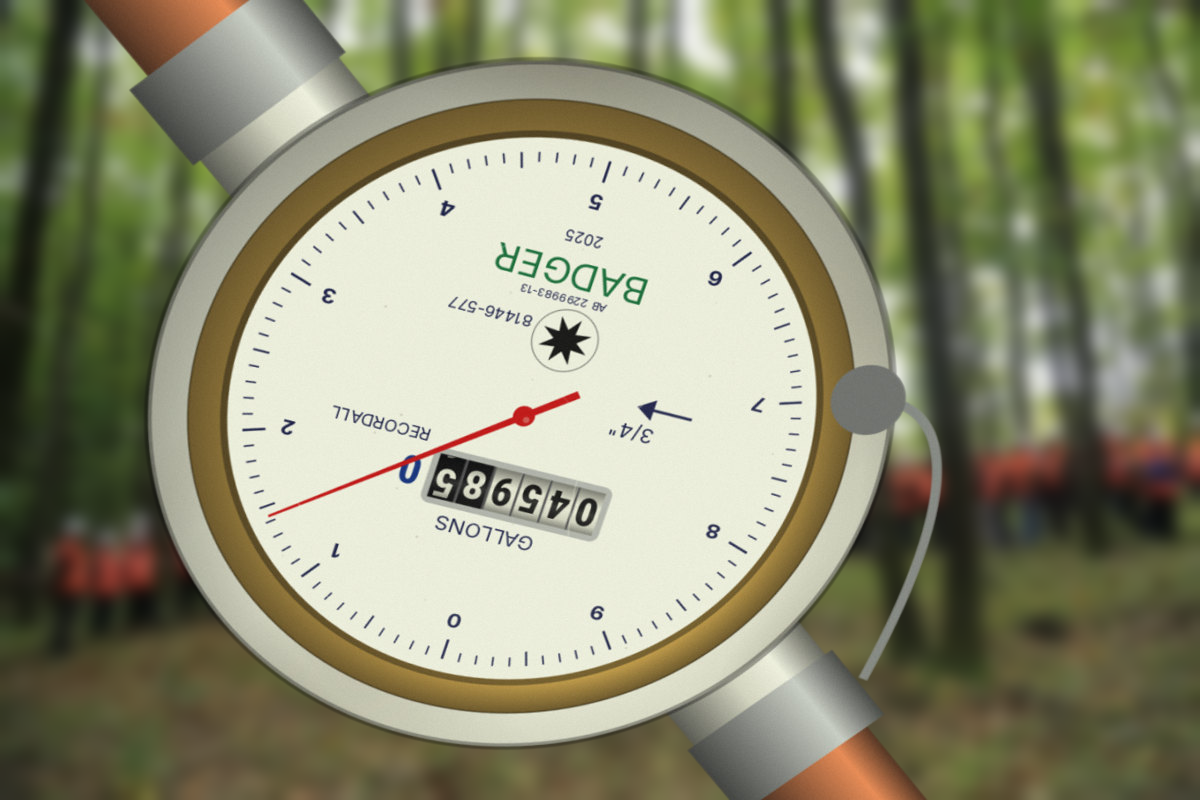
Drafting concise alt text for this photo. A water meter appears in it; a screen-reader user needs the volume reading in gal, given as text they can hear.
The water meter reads 459851.4 gal
